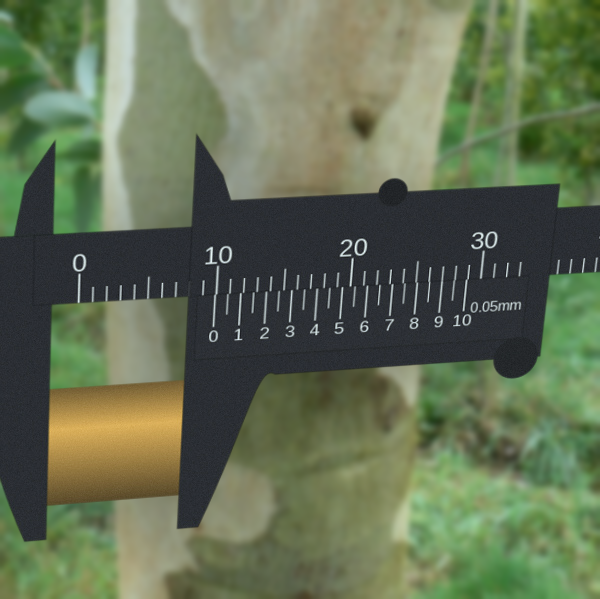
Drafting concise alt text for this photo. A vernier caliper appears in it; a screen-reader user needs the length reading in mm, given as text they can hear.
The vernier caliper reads 9.9 mm
